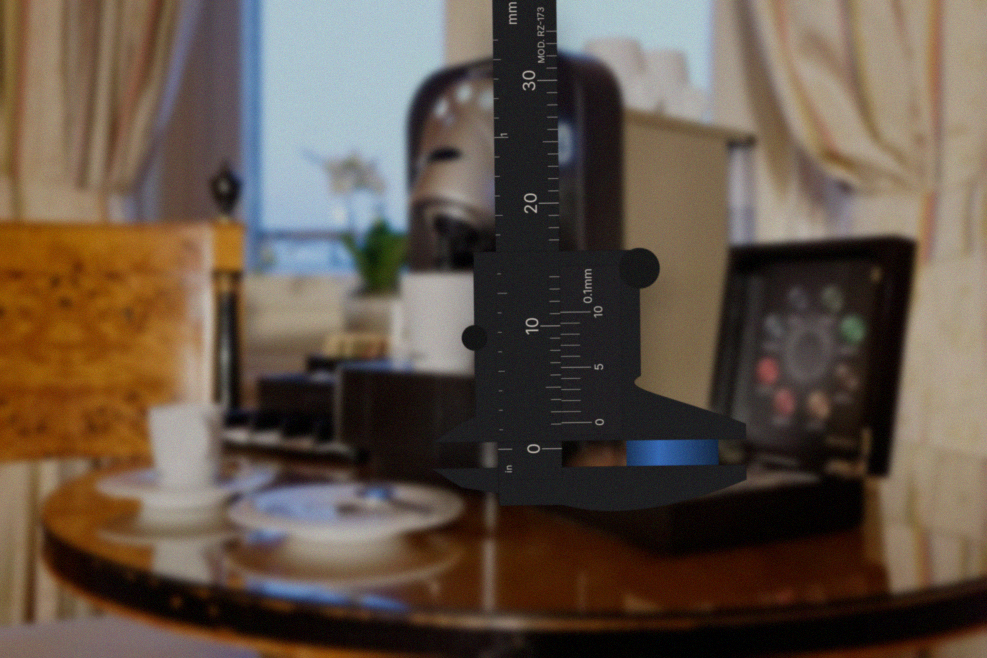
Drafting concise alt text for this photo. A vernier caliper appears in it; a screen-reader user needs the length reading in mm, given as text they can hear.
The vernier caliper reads 2.1 mm
